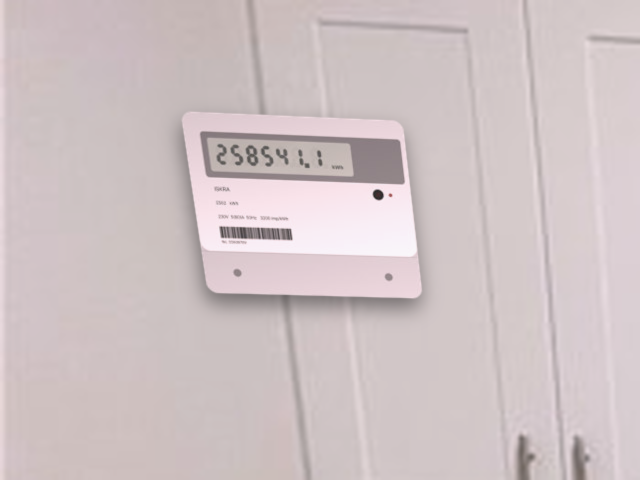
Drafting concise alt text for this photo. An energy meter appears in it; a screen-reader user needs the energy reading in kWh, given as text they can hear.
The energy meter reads 258541.1 kWh
